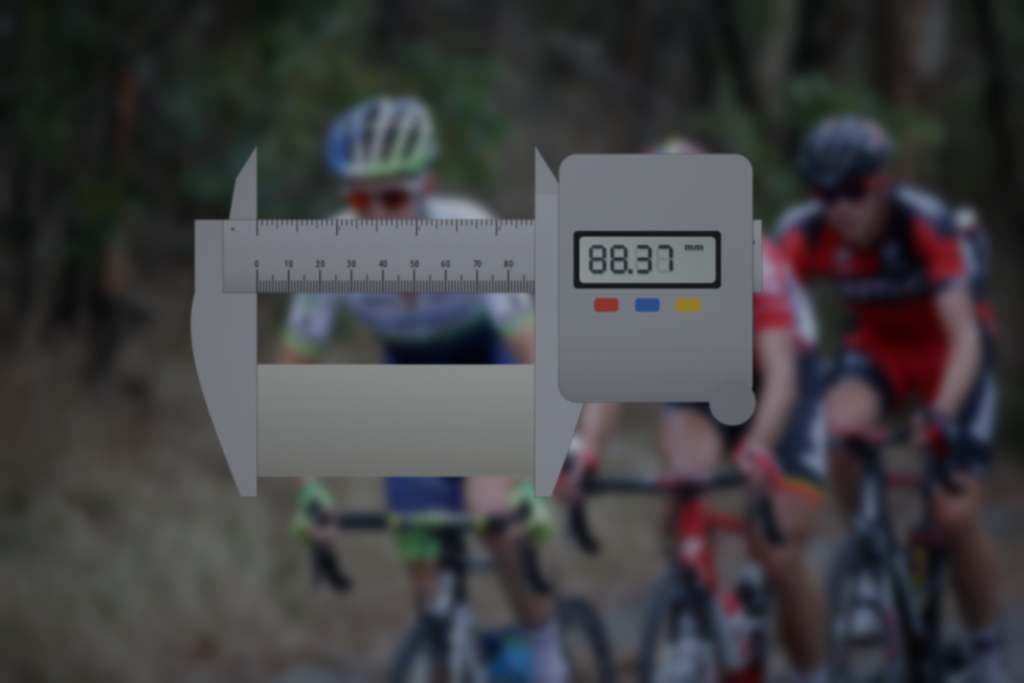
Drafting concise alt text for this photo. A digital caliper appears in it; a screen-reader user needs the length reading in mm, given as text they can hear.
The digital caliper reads 88.37 mm
